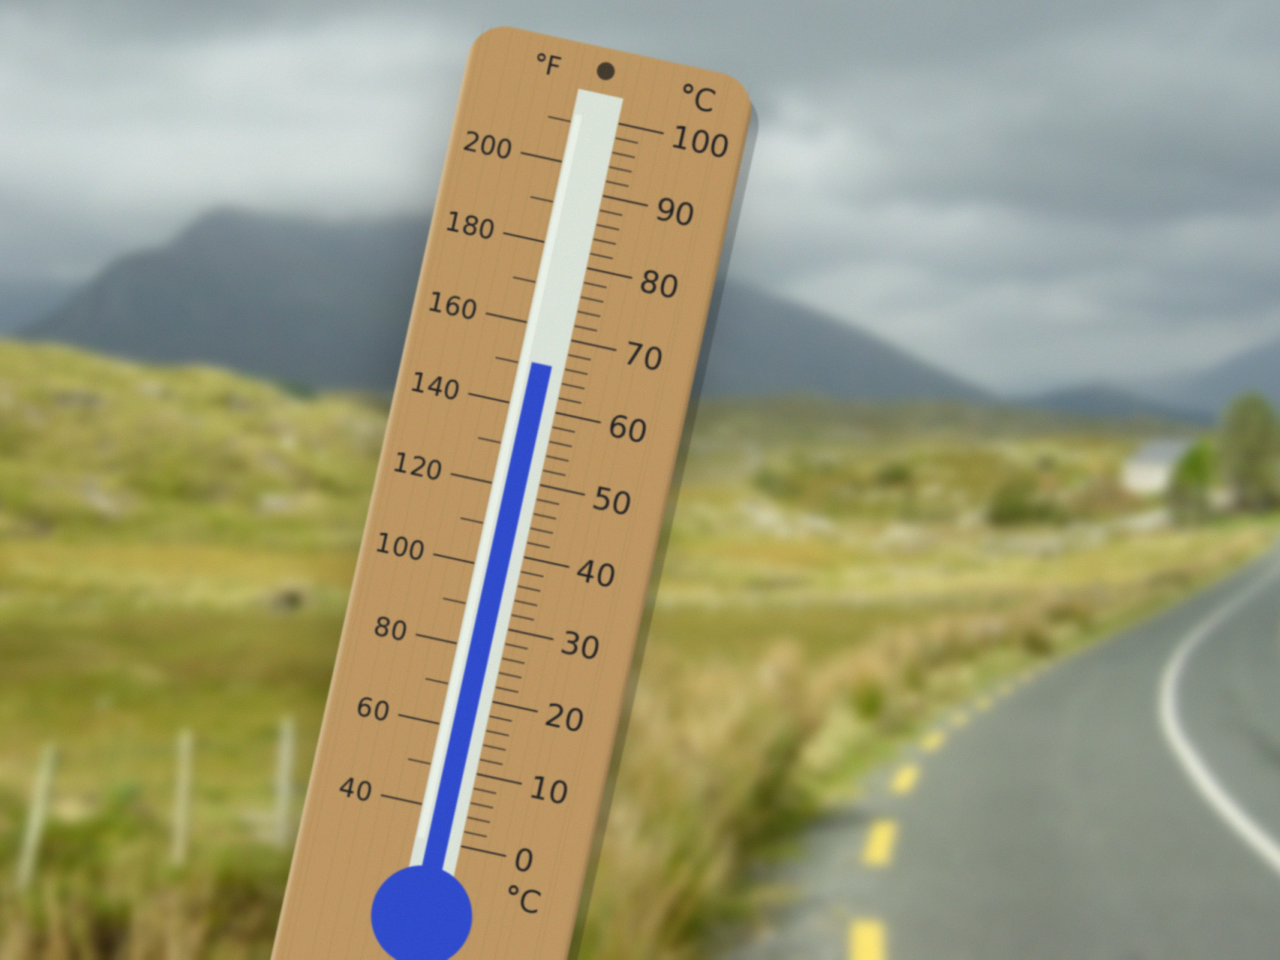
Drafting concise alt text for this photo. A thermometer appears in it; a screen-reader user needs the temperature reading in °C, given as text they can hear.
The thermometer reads 66 °C
